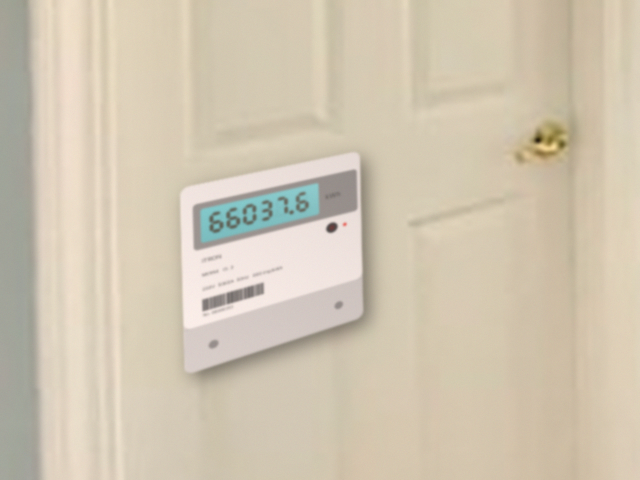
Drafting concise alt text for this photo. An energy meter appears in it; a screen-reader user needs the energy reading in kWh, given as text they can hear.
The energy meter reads 66037.6 kWh
